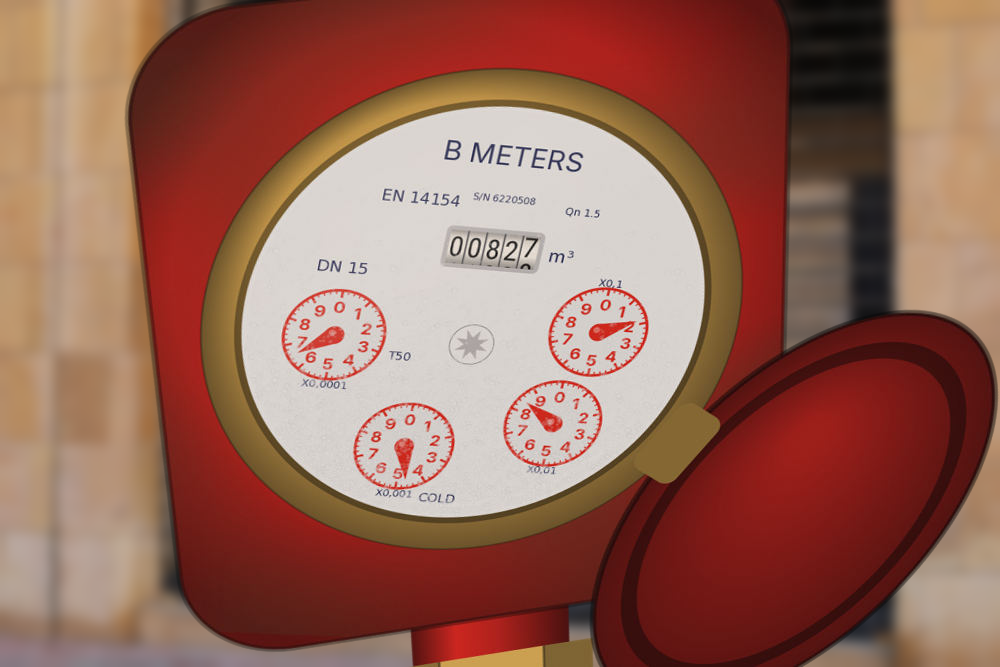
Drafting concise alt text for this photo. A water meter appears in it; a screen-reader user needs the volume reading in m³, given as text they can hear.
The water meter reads 827.1846 m³
